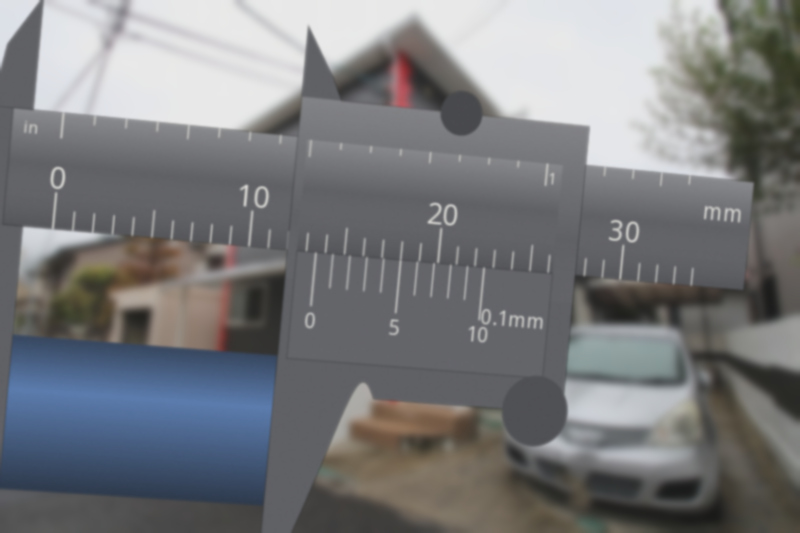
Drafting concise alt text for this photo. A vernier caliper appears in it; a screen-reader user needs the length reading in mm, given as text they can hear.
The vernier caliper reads 13.5 mm
